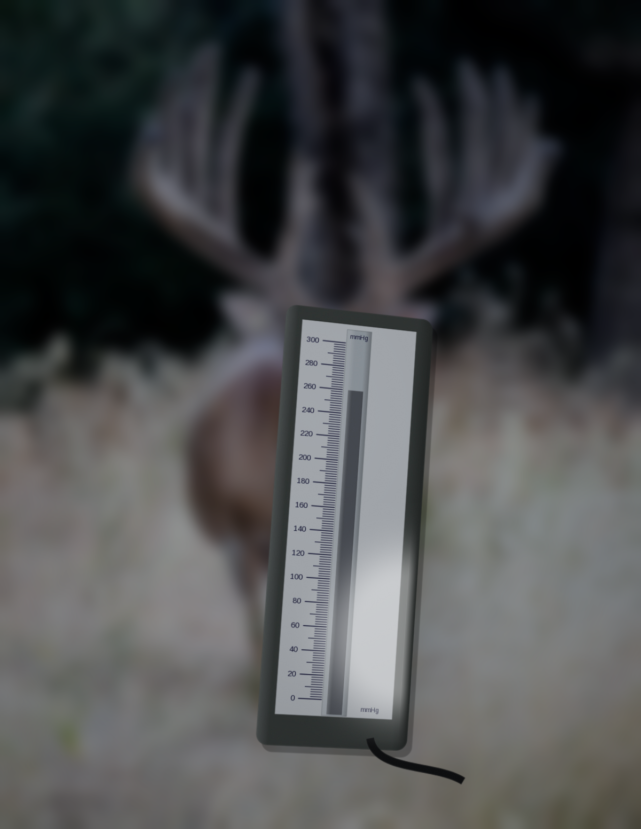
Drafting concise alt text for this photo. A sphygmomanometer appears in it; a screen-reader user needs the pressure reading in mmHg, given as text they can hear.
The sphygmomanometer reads 260 mmHg
